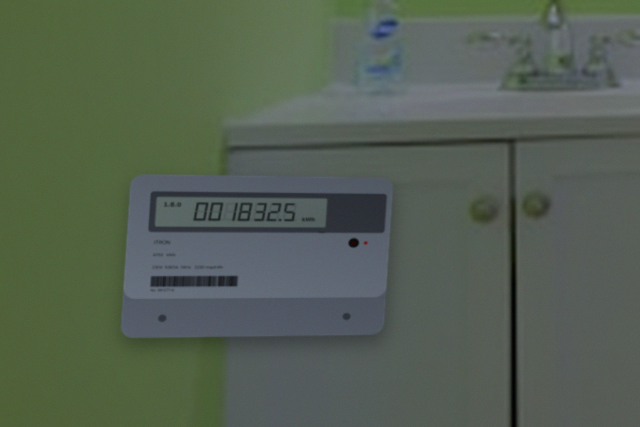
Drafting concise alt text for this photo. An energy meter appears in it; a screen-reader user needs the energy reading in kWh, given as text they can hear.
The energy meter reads 1832.5 kWh
